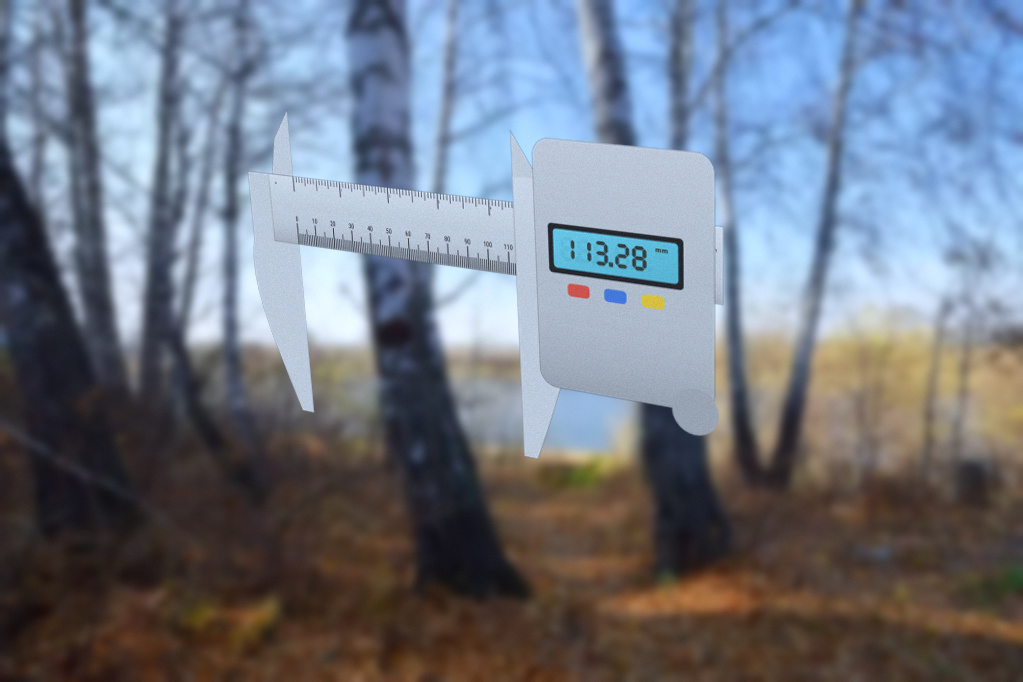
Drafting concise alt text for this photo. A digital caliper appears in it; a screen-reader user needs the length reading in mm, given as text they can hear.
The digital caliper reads 113.28 mm
